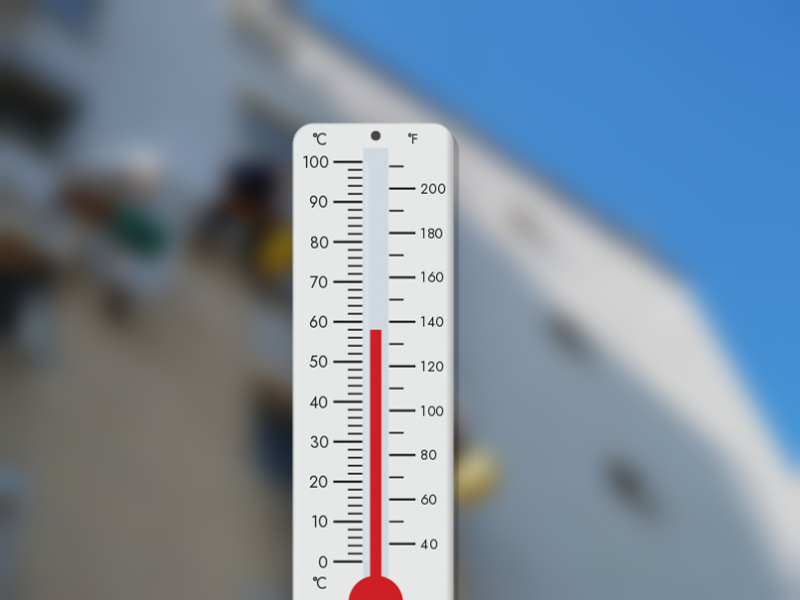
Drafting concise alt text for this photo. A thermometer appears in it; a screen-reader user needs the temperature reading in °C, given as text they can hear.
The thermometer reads 58 °C
